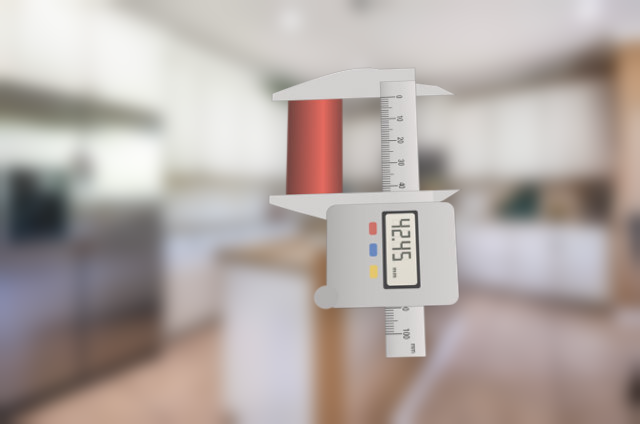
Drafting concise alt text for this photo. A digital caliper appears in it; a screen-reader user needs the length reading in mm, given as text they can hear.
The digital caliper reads 42.45 mm
